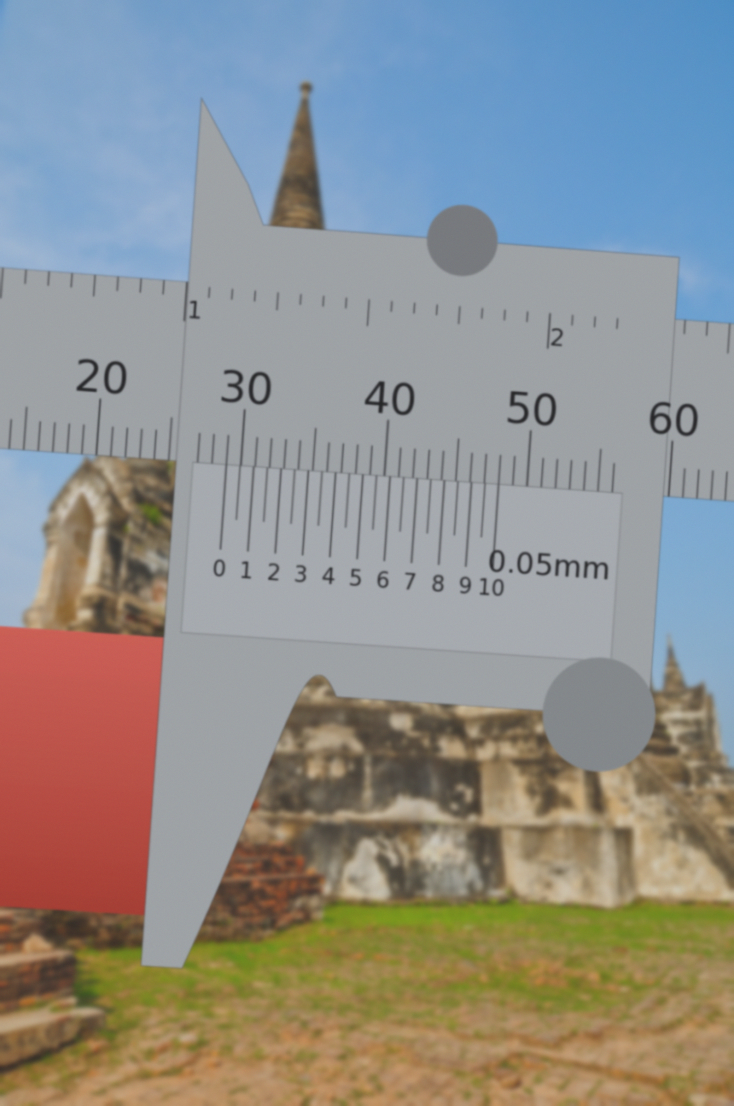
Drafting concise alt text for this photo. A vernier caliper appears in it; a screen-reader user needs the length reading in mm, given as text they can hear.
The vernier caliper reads 29.0 mm
